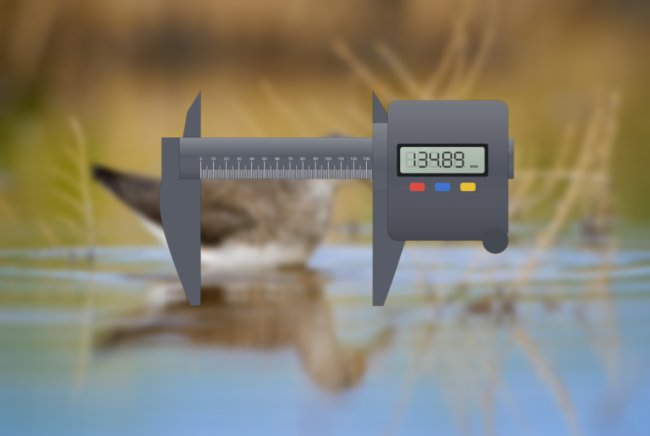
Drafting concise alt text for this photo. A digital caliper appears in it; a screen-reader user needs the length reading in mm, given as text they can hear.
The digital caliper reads 134.89 mm
